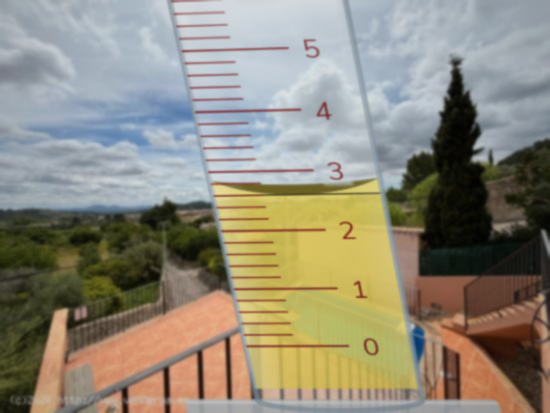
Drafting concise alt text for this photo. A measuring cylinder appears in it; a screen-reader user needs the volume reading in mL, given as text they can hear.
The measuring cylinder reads 2.6 mL
